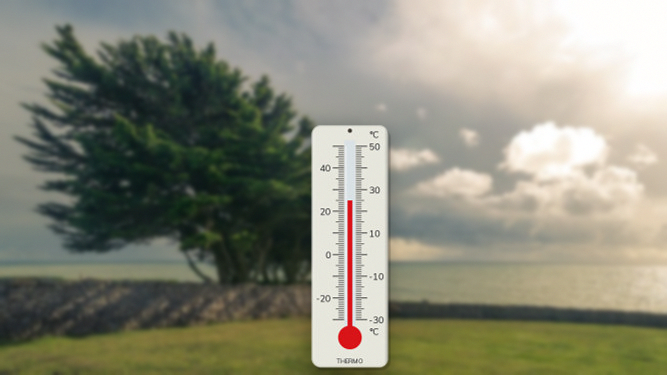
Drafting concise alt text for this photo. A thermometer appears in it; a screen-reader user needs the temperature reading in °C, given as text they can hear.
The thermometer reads 25 °C
